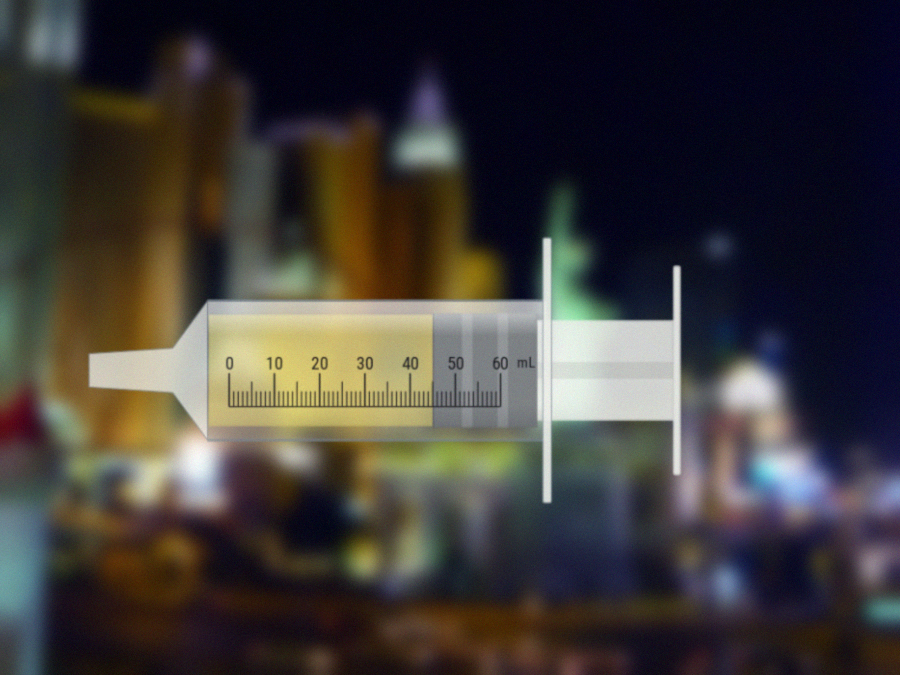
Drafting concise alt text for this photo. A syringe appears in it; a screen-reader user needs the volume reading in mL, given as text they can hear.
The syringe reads 45 mL
